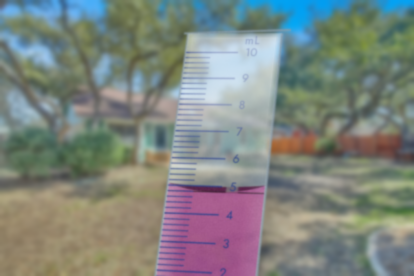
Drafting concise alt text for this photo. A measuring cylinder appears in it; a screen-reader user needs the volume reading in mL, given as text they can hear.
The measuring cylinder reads 4.8 mL
